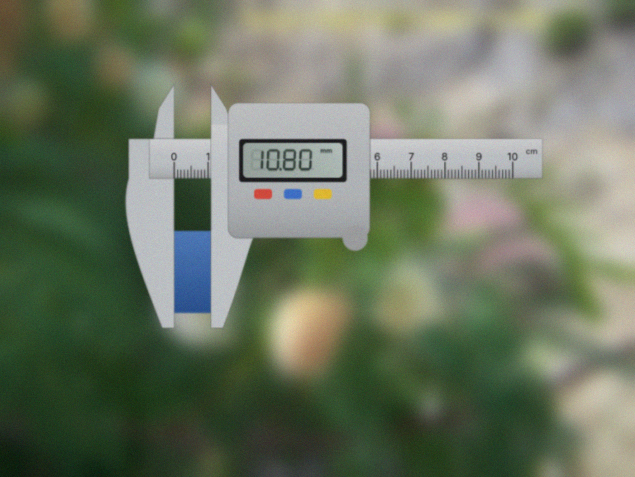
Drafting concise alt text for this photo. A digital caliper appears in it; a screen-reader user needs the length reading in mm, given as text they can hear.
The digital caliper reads 10.80 mm
